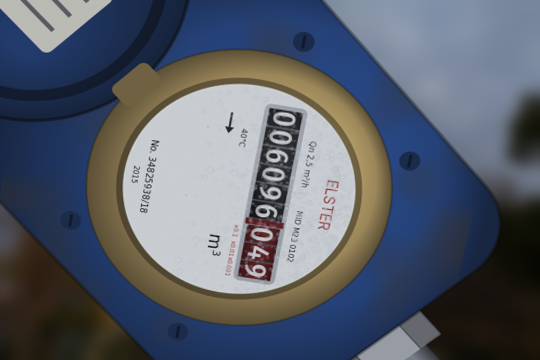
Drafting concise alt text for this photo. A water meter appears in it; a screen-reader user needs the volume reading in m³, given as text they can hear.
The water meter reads 6096.049 m³
